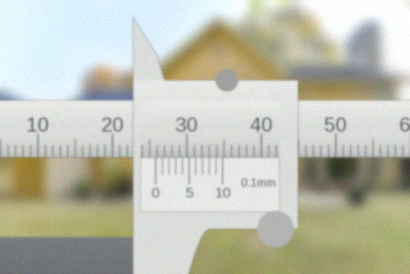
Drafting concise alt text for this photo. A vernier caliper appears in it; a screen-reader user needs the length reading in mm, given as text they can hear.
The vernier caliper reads 25.8 mm
